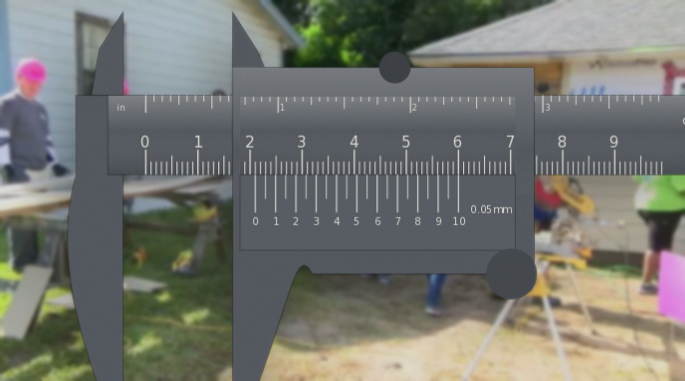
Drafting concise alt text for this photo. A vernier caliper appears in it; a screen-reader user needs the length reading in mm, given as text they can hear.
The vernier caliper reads 21.0 mm
